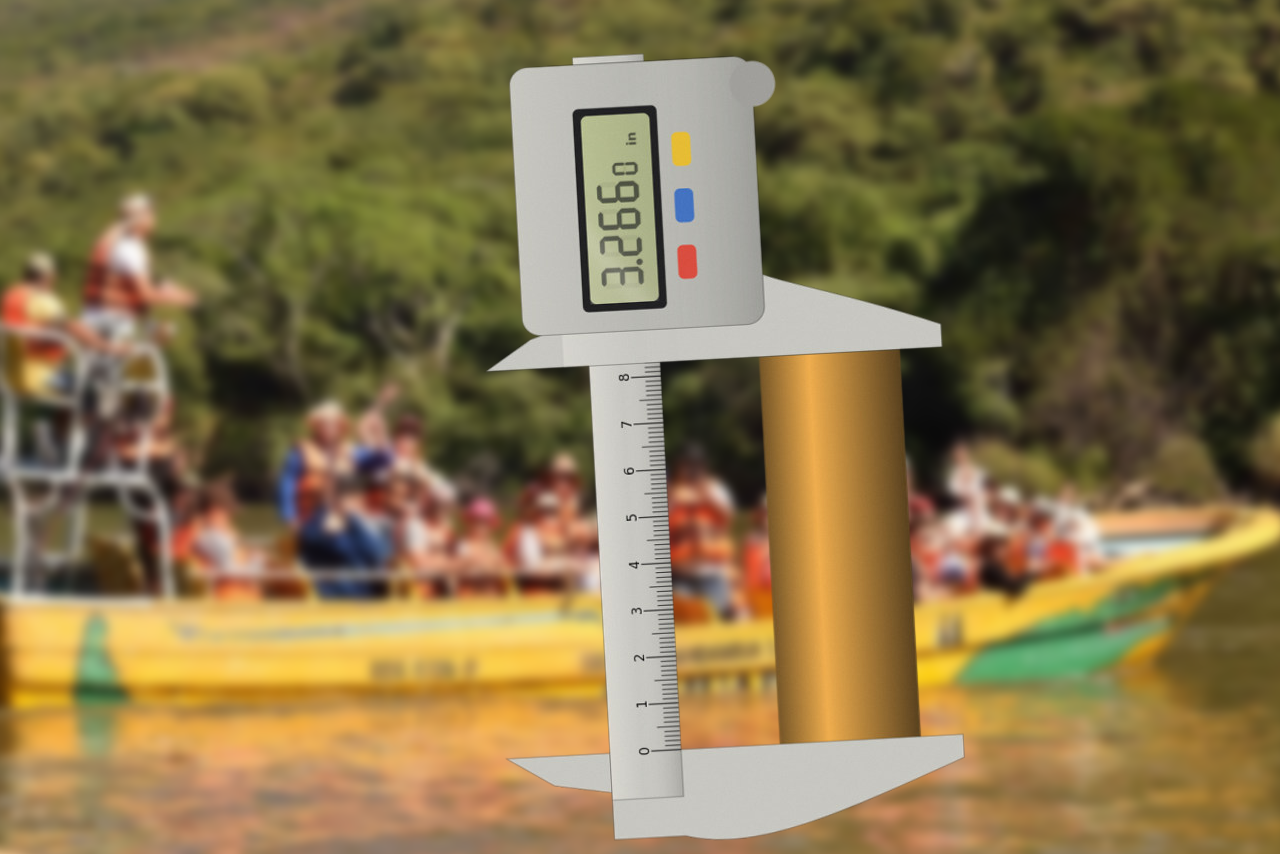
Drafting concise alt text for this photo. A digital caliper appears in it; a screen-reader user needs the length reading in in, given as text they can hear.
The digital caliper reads 3.2660 in
